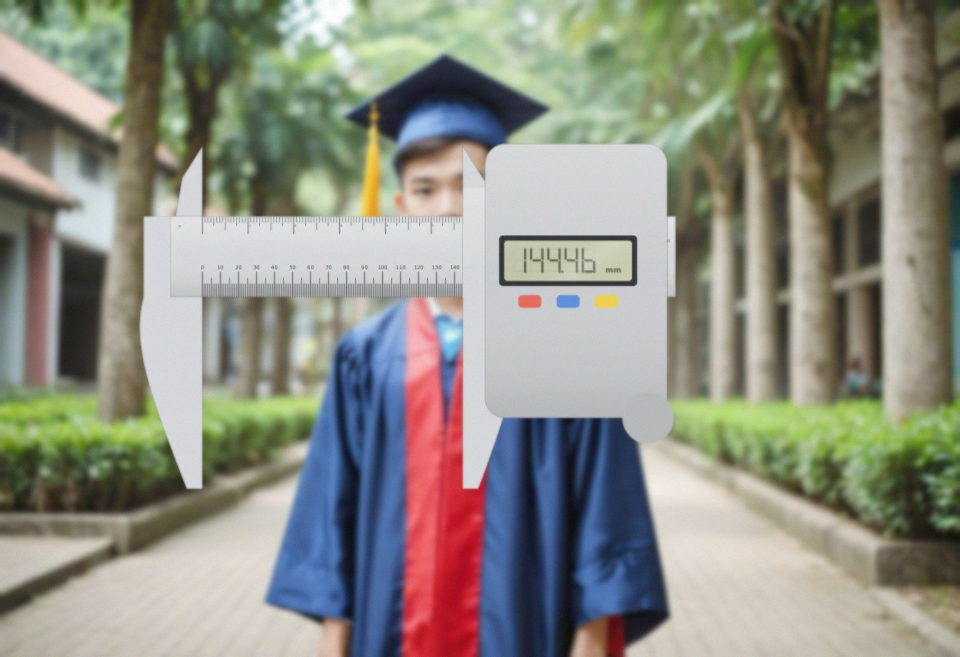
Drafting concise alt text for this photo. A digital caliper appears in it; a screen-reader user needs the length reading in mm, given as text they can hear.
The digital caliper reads 144.46 mm
